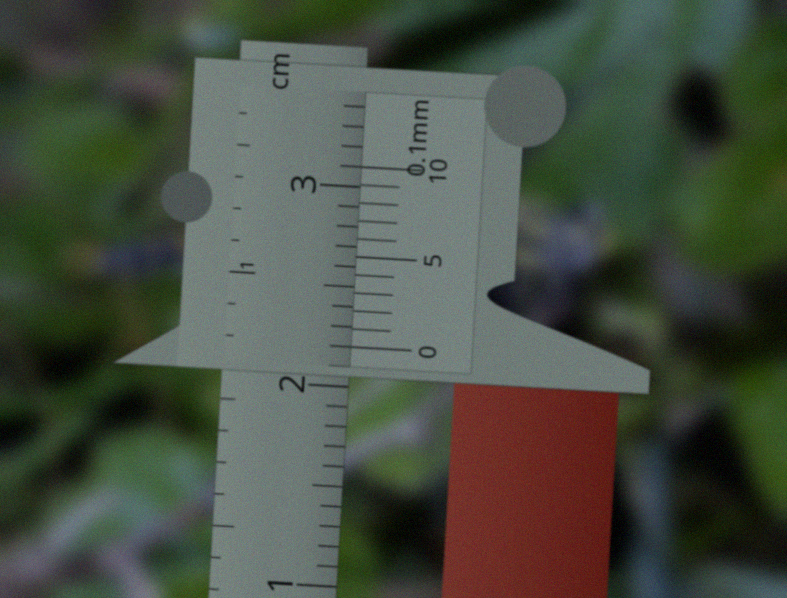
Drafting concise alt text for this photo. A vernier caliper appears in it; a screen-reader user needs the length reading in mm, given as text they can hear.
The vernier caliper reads 22.0 mm
